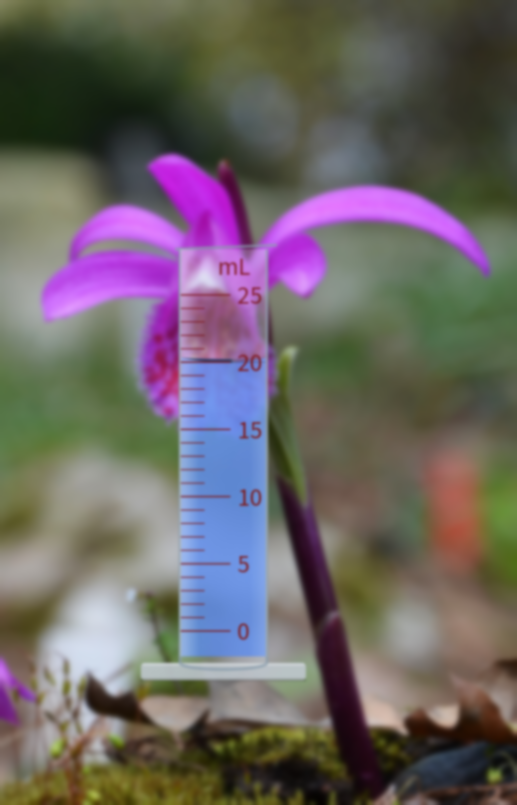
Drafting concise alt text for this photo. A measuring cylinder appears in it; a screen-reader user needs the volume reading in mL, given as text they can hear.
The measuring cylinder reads 20 mL
